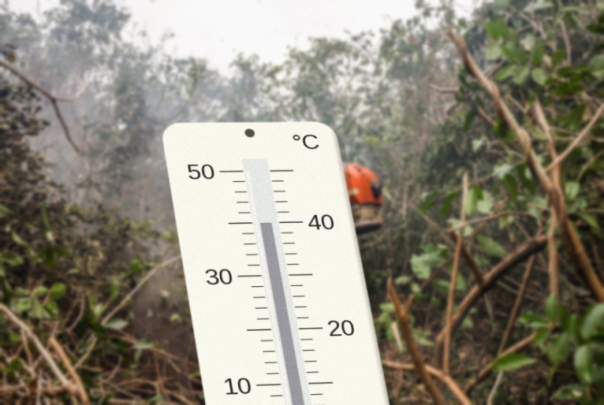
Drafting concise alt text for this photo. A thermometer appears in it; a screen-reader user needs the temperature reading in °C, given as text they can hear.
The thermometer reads 40 °C
